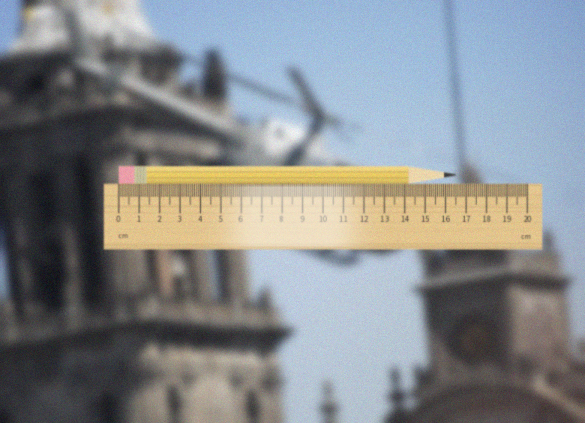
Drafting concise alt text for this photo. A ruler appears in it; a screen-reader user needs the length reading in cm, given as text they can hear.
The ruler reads 16.5 cm
